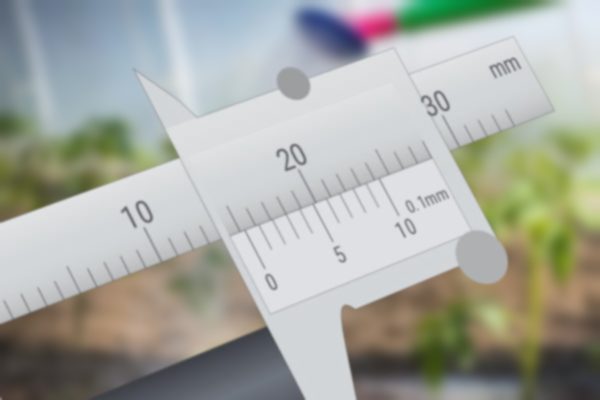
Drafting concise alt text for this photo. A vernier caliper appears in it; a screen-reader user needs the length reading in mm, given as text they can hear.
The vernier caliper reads 15.3 mm
